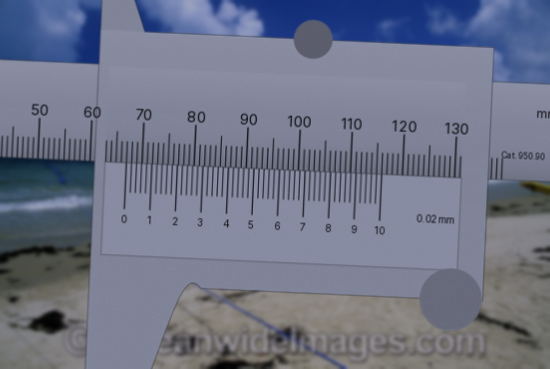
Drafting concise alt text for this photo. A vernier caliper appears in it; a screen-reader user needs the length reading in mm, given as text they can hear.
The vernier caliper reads 67.0 mm
